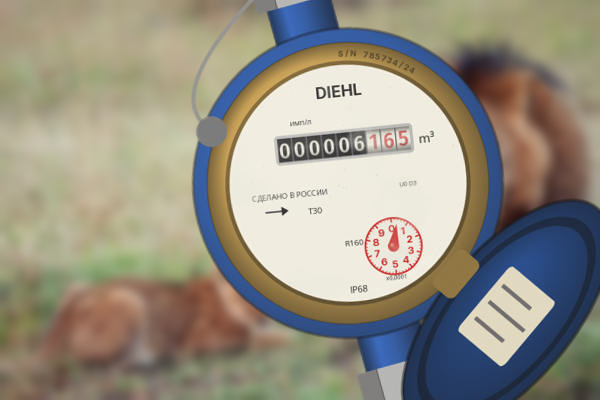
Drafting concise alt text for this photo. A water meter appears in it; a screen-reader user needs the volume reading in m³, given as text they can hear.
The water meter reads 6.1650 m³
